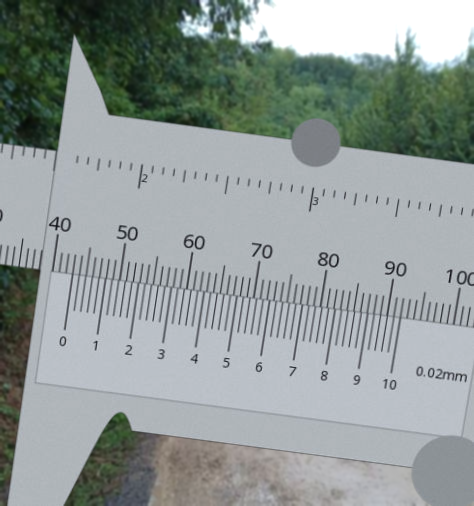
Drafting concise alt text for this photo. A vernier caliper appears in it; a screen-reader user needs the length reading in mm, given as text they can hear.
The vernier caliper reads 43.0 mm
